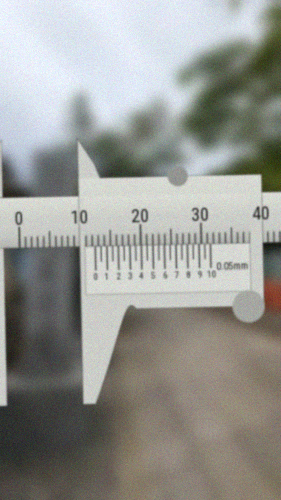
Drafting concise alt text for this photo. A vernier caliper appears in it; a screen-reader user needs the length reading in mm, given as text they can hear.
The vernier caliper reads 12.5 mm
